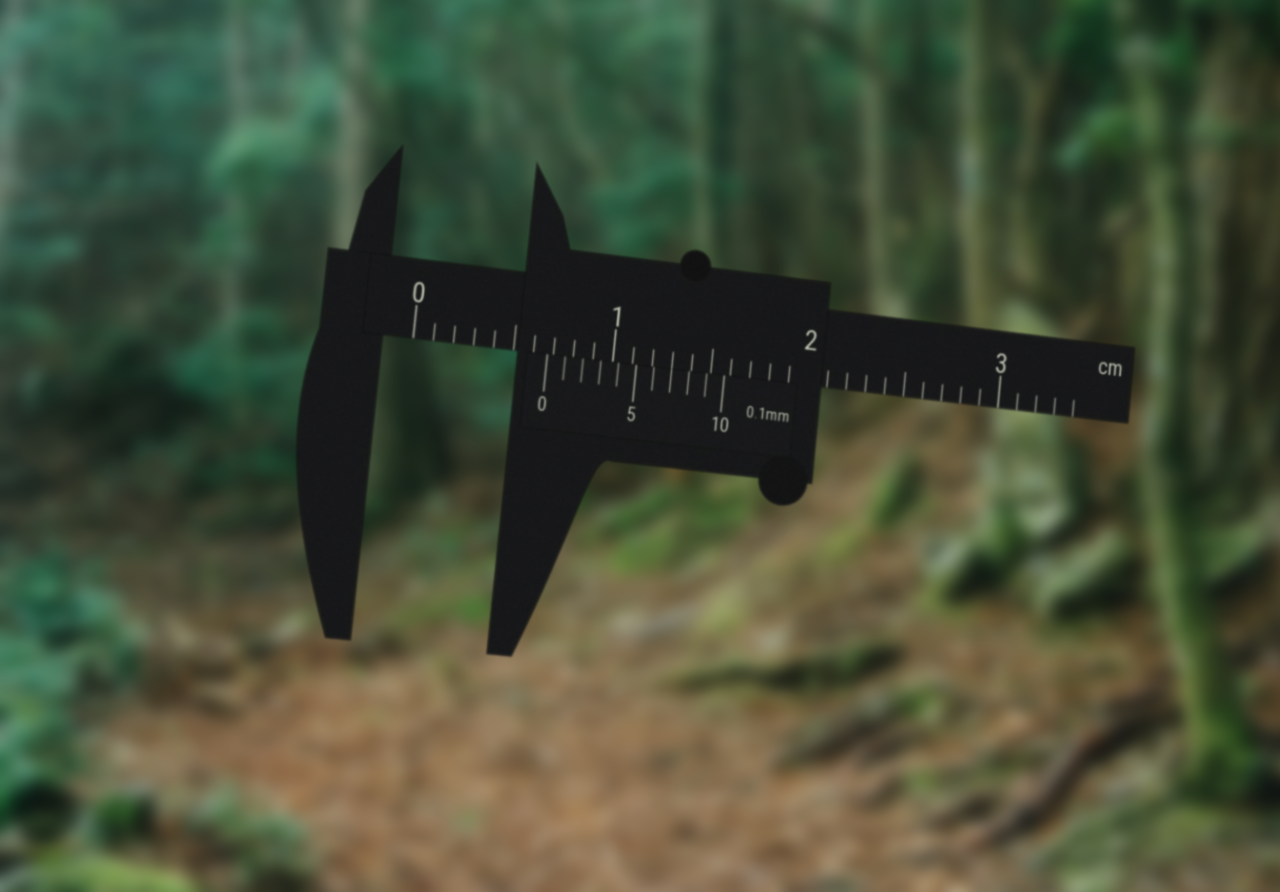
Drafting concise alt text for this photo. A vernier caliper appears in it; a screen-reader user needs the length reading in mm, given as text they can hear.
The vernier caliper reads 6.7 mm
